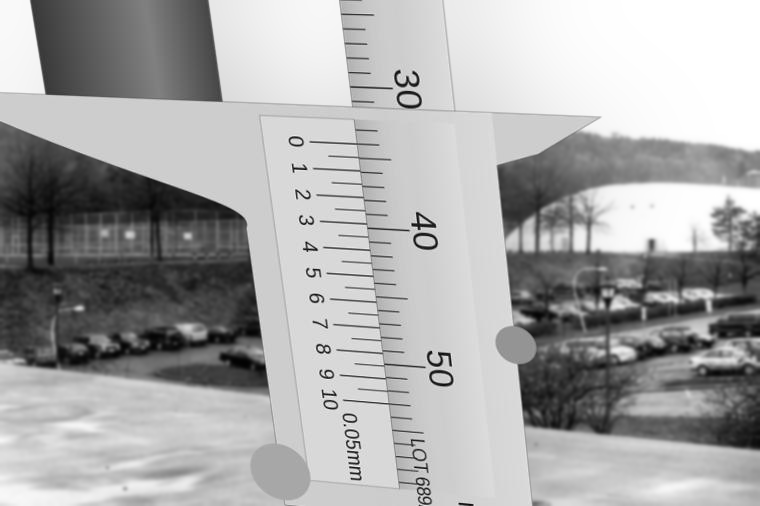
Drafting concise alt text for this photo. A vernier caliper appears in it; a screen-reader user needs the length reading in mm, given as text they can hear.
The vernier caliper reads 34.0 mm
